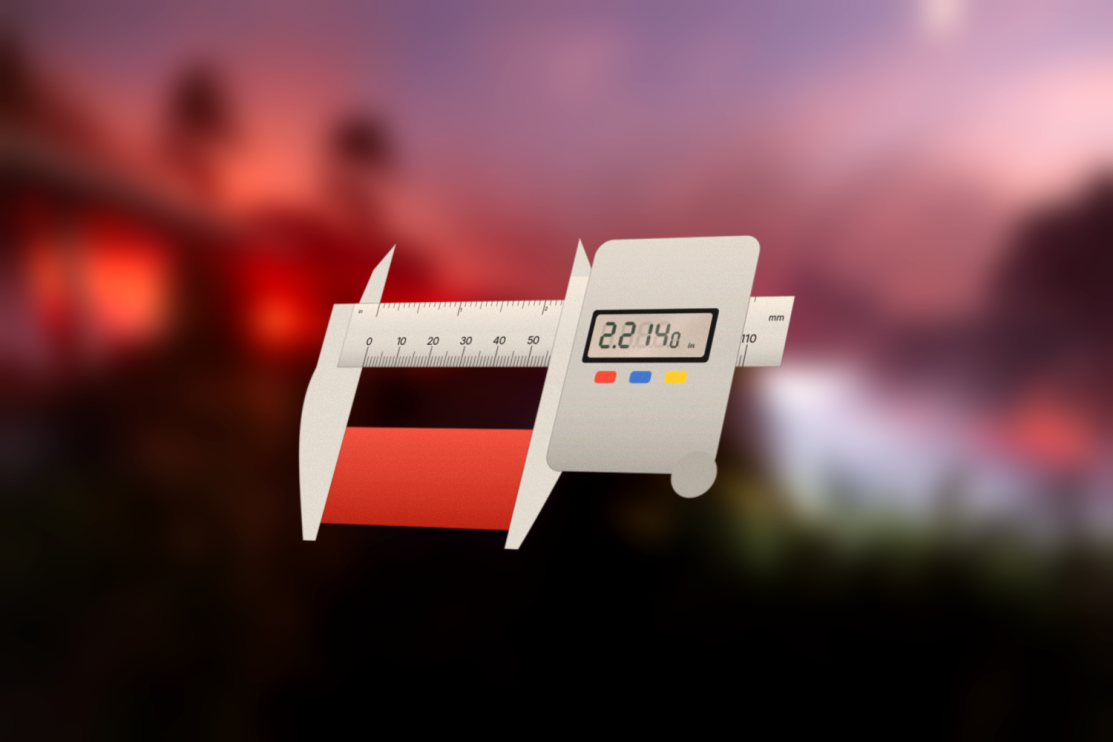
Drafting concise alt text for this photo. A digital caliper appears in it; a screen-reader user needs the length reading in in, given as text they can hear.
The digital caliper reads 2.2140 in
